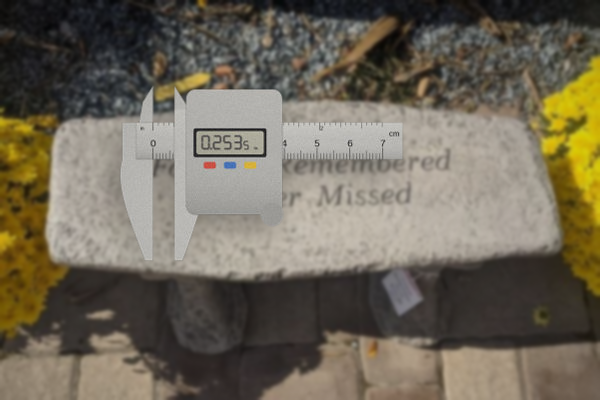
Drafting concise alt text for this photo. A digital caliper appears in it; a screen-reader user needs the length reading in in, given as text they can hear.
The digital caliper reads 0.2535 in
